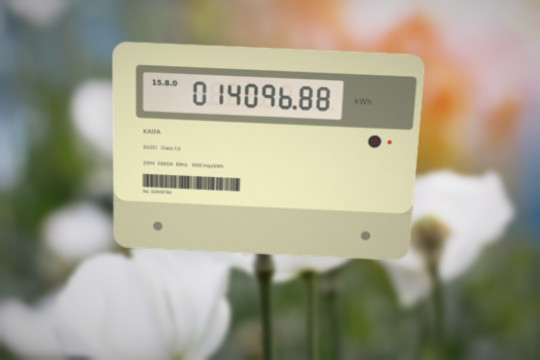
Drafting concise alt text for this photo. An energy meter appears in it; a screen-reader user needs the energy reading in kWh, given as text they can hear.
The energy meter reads 14096.88 kWh
